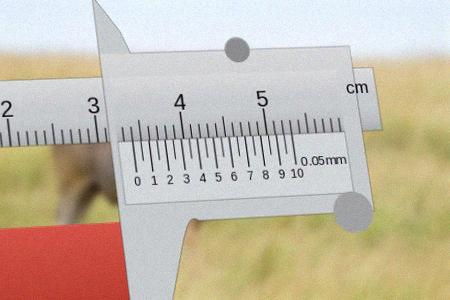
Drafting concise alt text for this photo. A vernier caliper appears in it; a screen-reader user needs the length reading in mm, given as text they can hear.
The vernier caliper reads 34.0 mm
